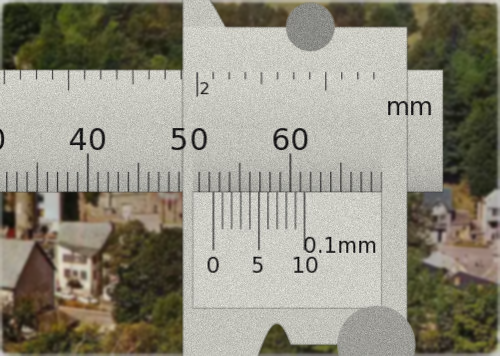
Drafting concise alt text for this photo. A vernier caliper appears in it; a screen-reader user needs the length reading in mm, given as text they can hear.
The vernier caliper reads 52.4 mm
